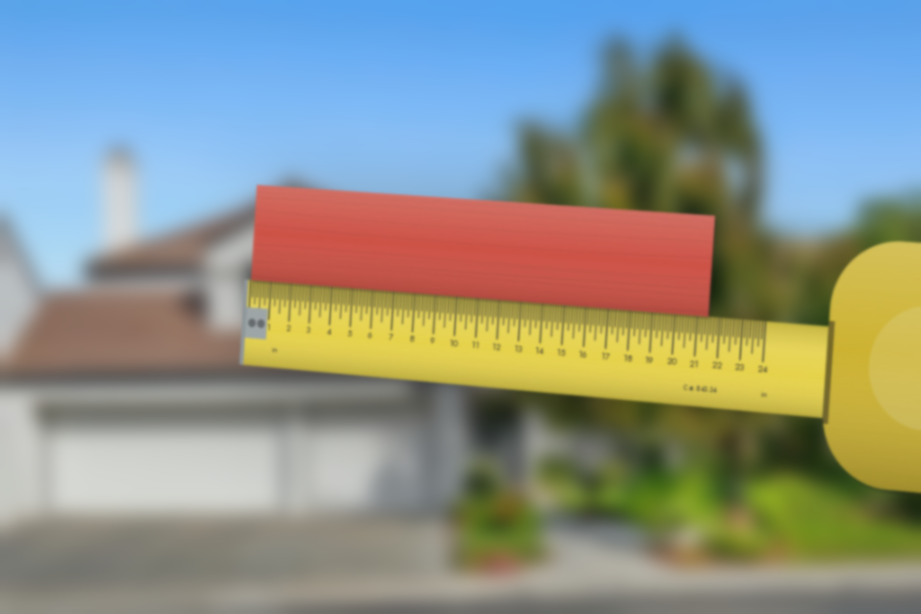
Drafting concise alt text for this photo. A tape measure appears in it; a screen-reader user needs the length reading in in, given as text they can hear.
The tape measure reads 21.5 in
